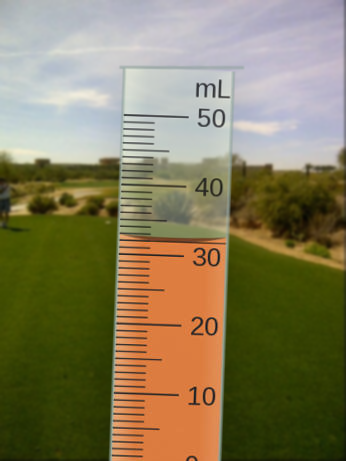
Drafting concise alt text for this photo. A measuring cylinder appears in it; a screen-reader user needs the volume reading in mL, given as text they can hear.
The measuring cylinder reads 32 mL
